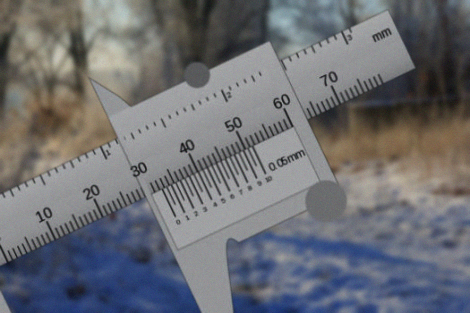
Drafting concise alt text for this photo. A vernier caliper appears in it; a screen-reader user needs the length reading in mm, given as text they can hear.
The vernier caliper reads 32.5 mm
